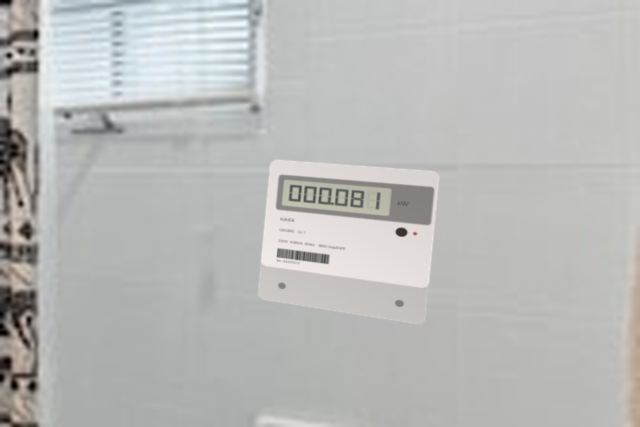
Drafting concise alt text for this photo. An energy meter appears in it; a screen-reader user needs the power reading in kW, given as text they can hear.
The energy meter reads 0.081 kW
